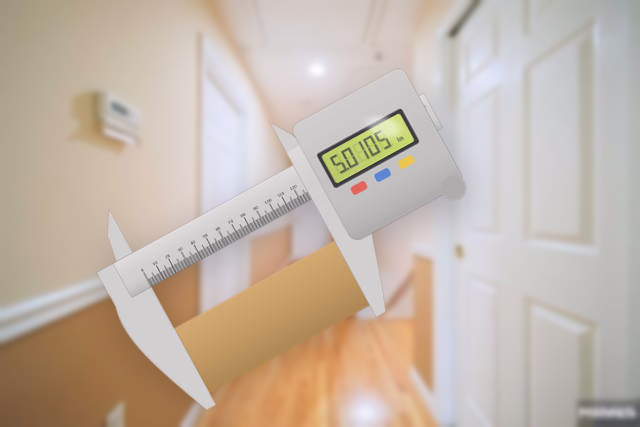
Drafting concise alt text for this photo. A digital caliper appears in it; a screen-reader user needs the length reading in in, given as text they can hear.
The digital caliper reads 5.0105 in
